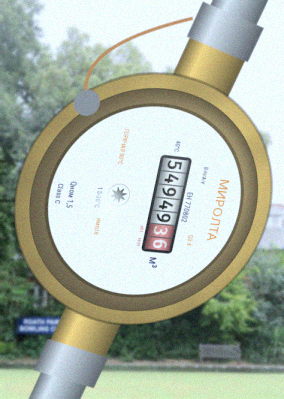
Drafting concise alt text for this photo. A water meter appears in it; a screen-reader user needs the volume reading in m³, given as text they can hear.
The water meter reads 54949.36 m³
